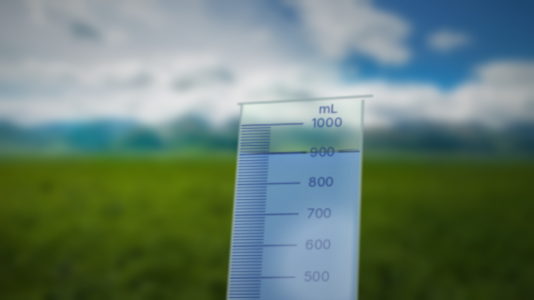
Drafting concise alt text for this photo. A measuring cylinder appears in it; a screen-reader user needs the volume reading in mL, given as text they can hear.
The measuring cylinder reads 900 mL
